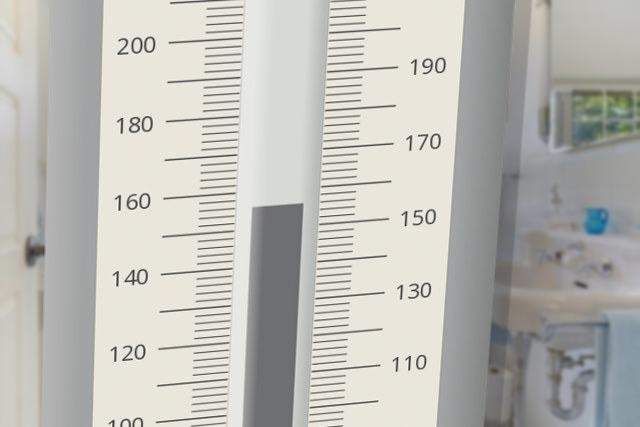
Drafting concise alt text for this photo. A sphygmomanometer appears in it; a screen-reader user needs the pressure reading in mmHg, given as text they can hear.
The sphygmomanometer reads 156 mmHg
